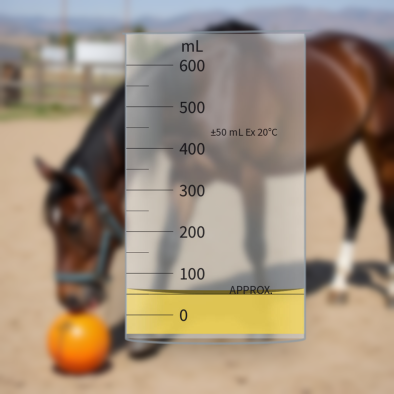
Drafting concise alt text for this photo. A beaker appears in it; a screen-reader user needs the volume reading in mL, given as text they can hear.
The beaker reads 50 mL
